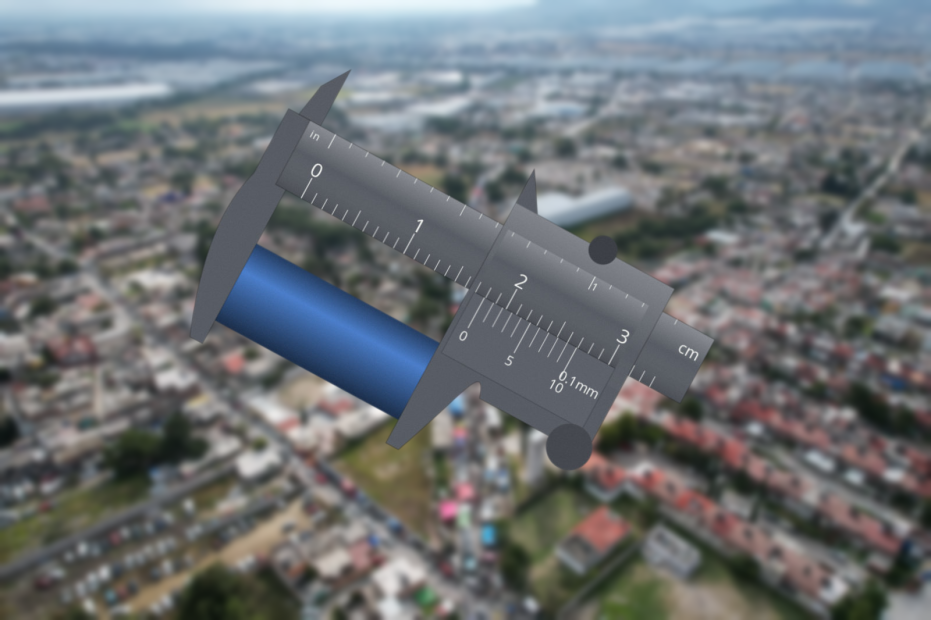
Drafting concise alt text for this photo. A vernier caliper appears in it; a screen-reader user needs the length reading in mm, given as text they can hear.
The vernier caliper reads 17.9 mm
